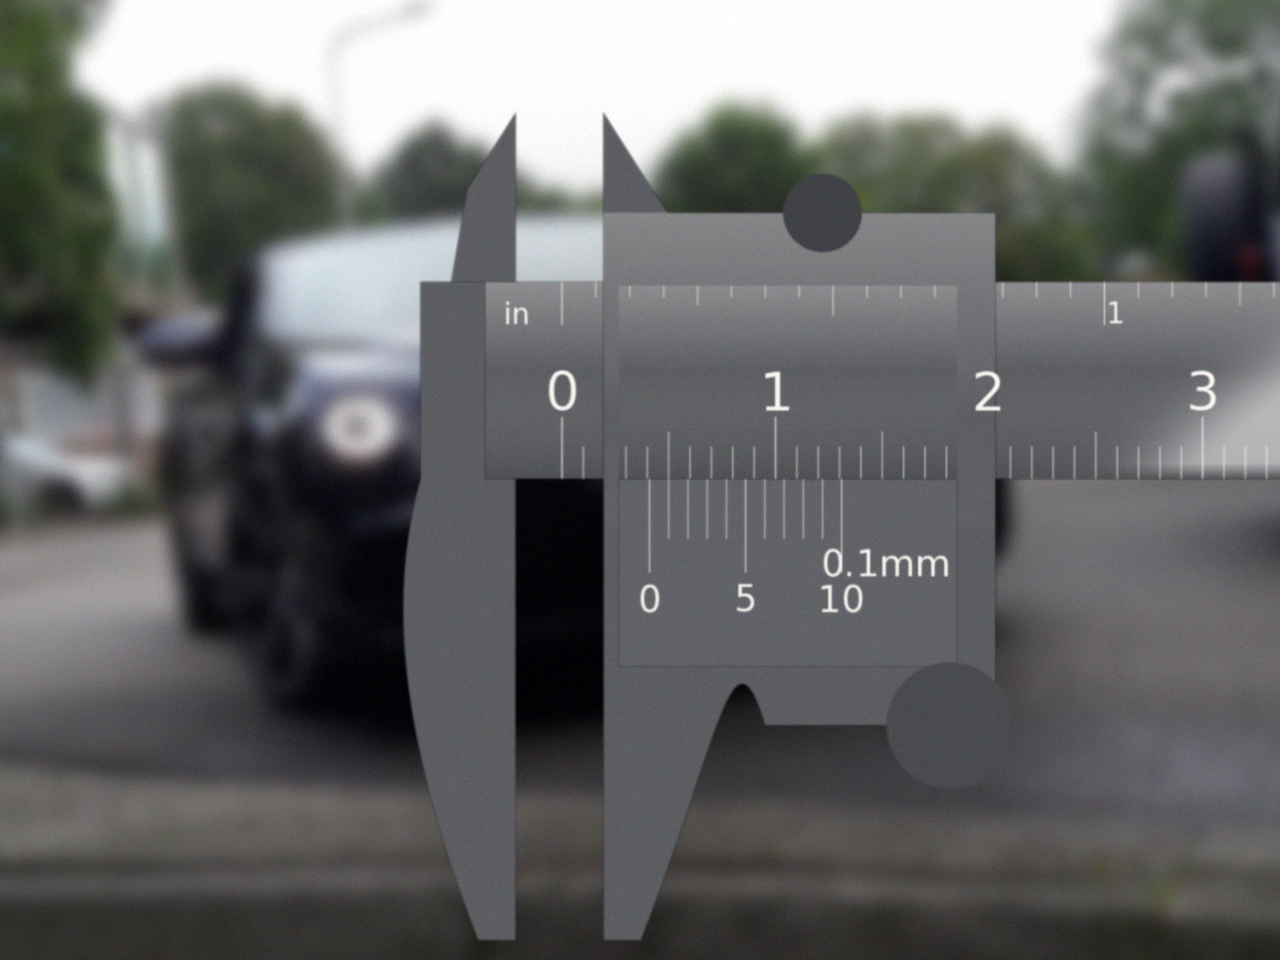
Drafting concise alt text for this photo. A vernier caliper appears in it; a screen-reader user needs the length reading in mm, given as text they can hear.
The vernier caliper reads 4.1 mm
